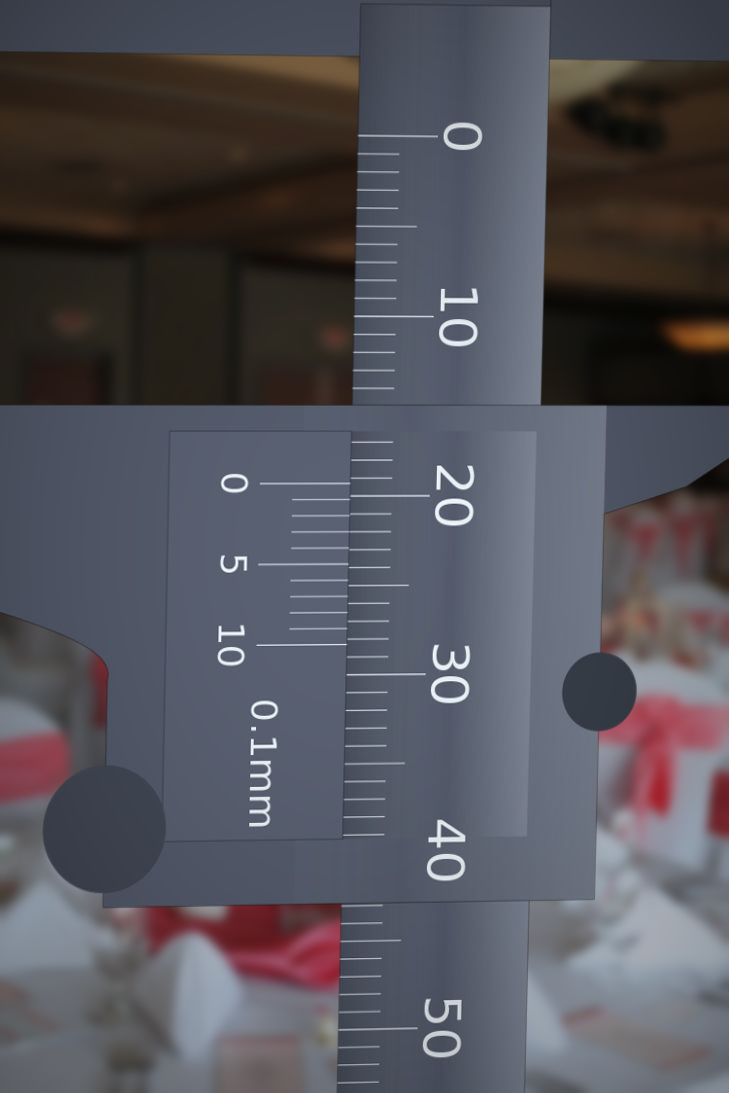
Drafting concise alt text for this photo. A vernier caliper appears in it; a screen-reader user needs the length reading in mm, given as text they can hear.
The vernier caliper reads 19.3 mm
